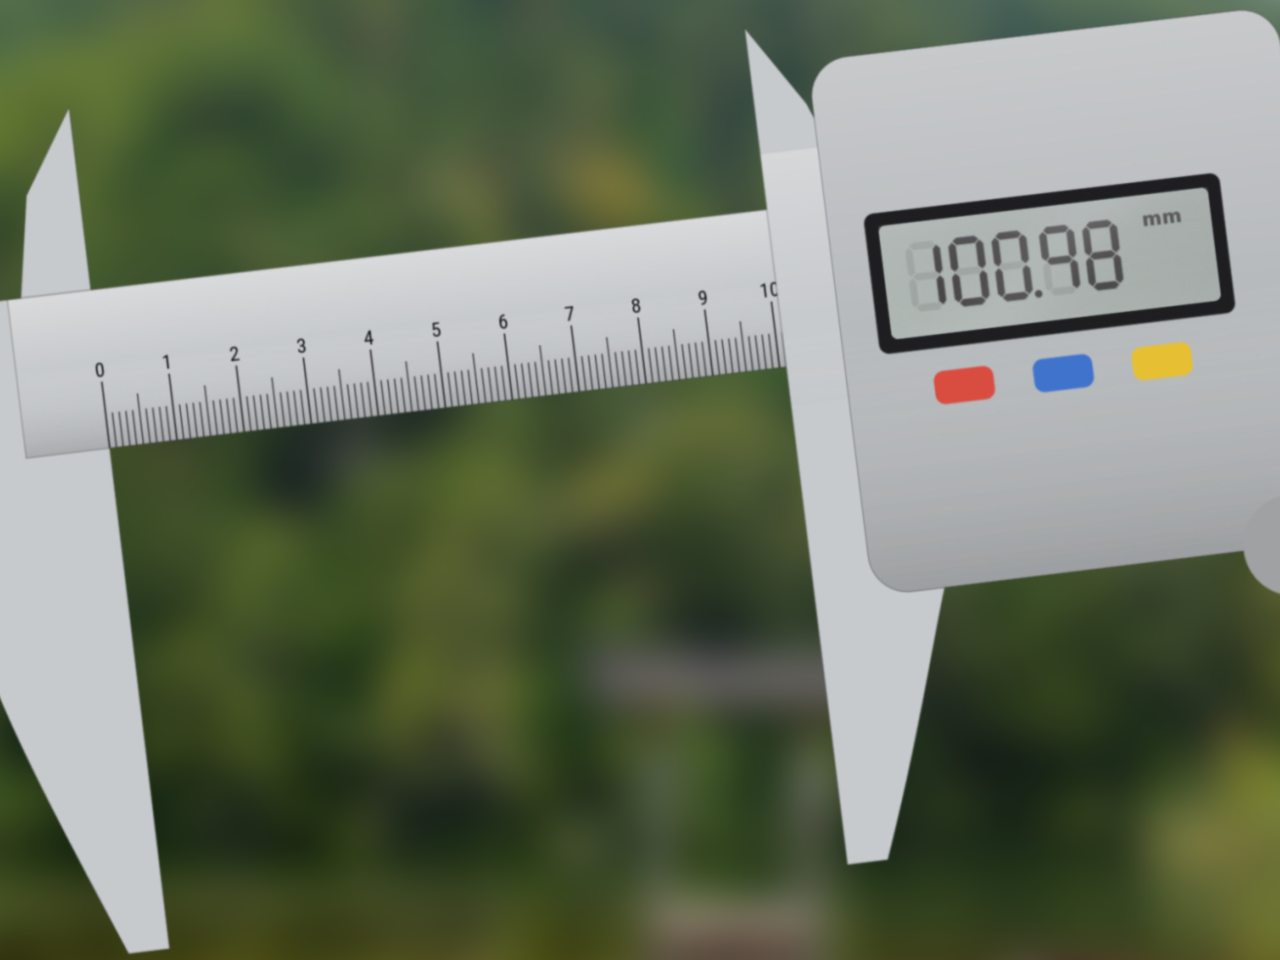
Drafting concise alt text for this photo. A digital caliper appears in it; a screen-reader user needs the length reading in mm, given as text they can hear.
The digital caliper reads 100.98 mm
